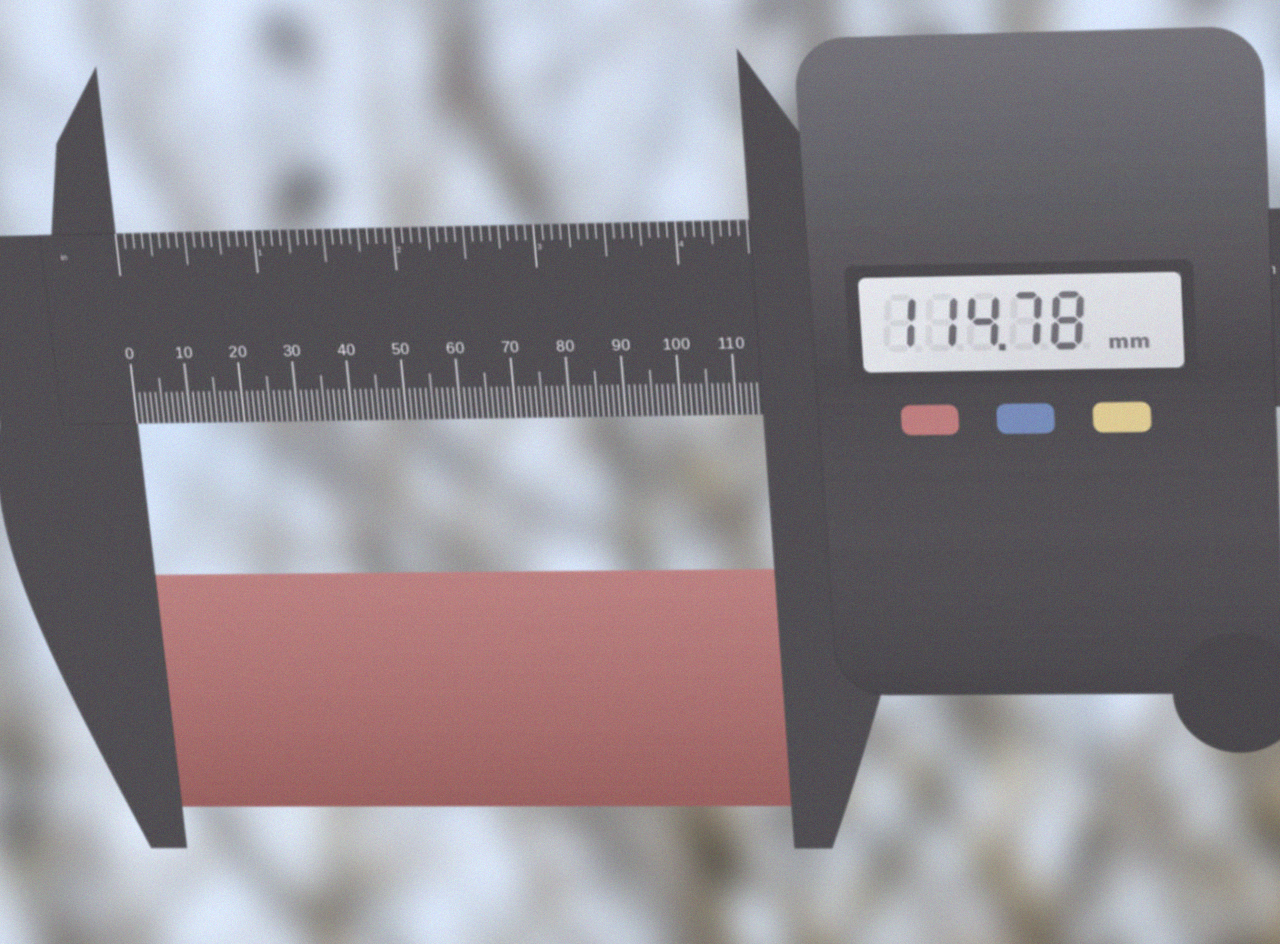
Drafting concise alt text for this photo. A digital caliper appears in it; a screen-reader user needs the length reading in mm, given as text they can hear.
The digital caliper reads 114.78 mm
